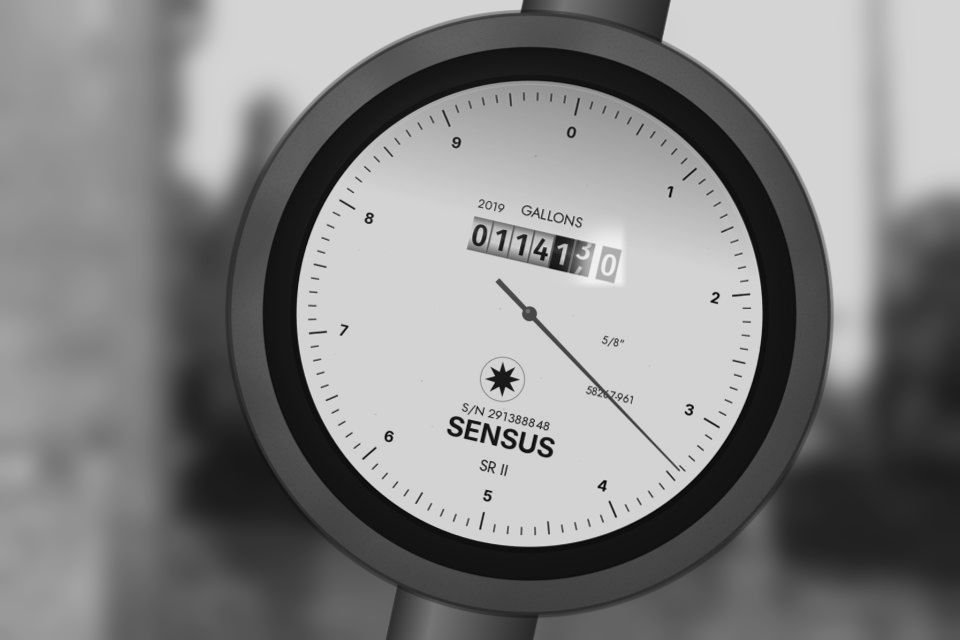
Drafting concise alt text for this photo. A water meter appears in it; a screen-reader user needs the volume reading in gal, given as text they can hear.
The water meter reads 114133.4 gal
